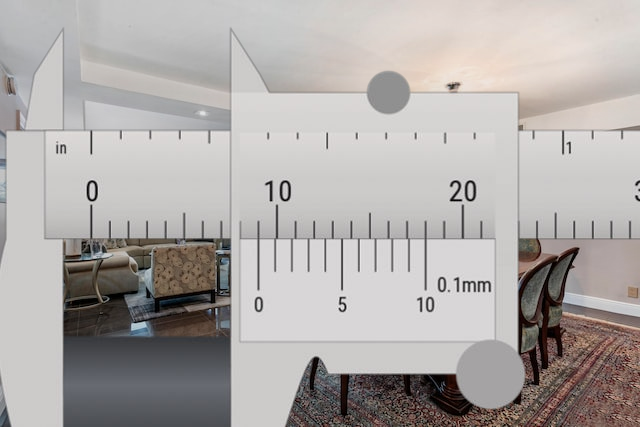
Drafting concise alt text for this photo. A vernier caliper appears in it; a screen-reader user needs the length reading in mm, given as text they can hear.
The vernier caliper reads 9.0 mm
